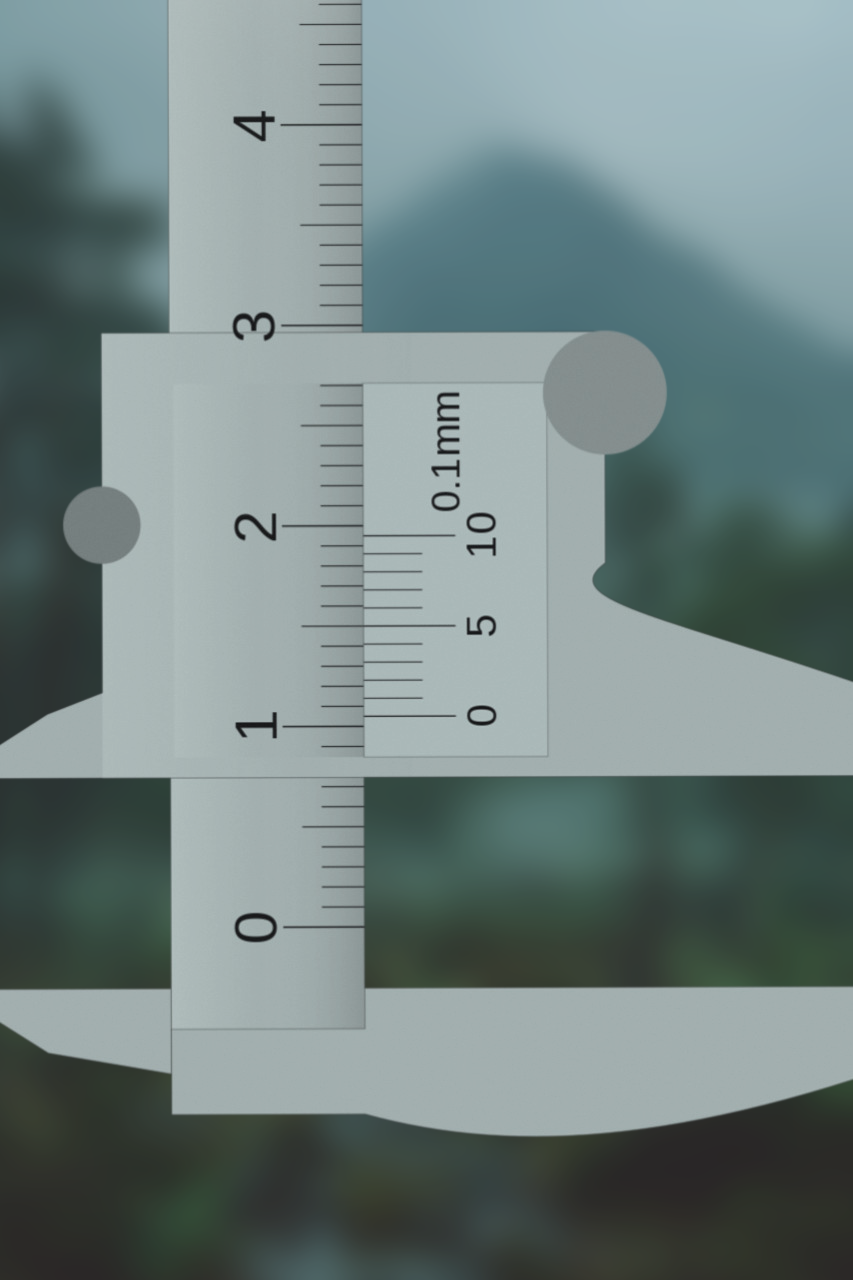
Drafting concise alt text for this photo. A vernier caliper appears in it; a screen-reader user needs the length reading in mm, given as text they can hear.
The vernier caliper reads 10.5 mm
